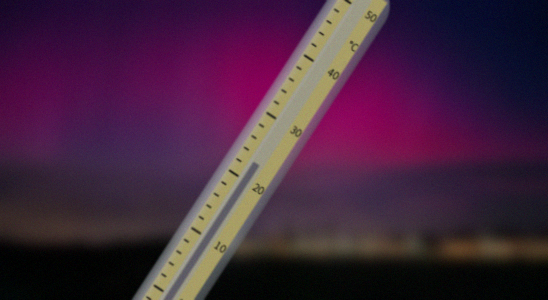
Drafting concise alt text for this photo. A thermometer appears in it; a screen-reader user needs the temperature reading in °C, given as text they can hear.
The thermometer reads 23 °C
